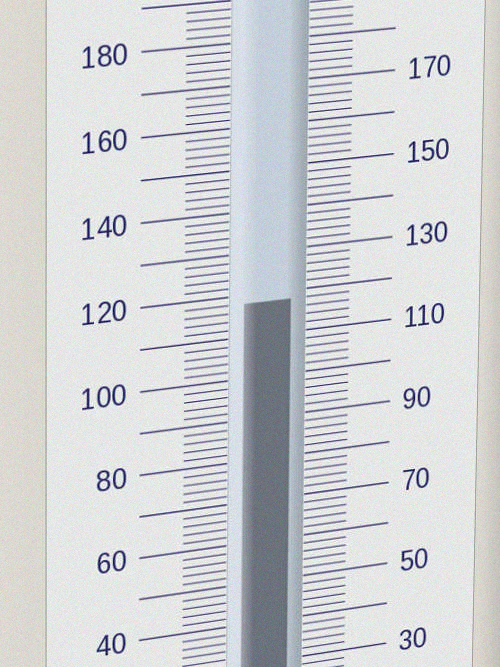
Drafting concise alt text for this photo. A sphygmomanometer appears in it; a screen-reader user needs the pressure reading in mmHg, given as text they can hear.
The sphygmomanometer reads 118 mmHg
